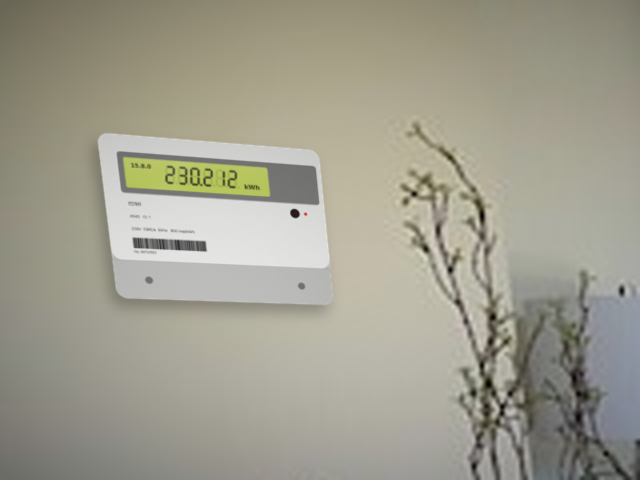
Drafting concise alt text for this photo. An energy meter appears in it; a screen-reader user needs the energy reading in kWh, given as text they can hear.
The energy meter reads 230.212 kWh
